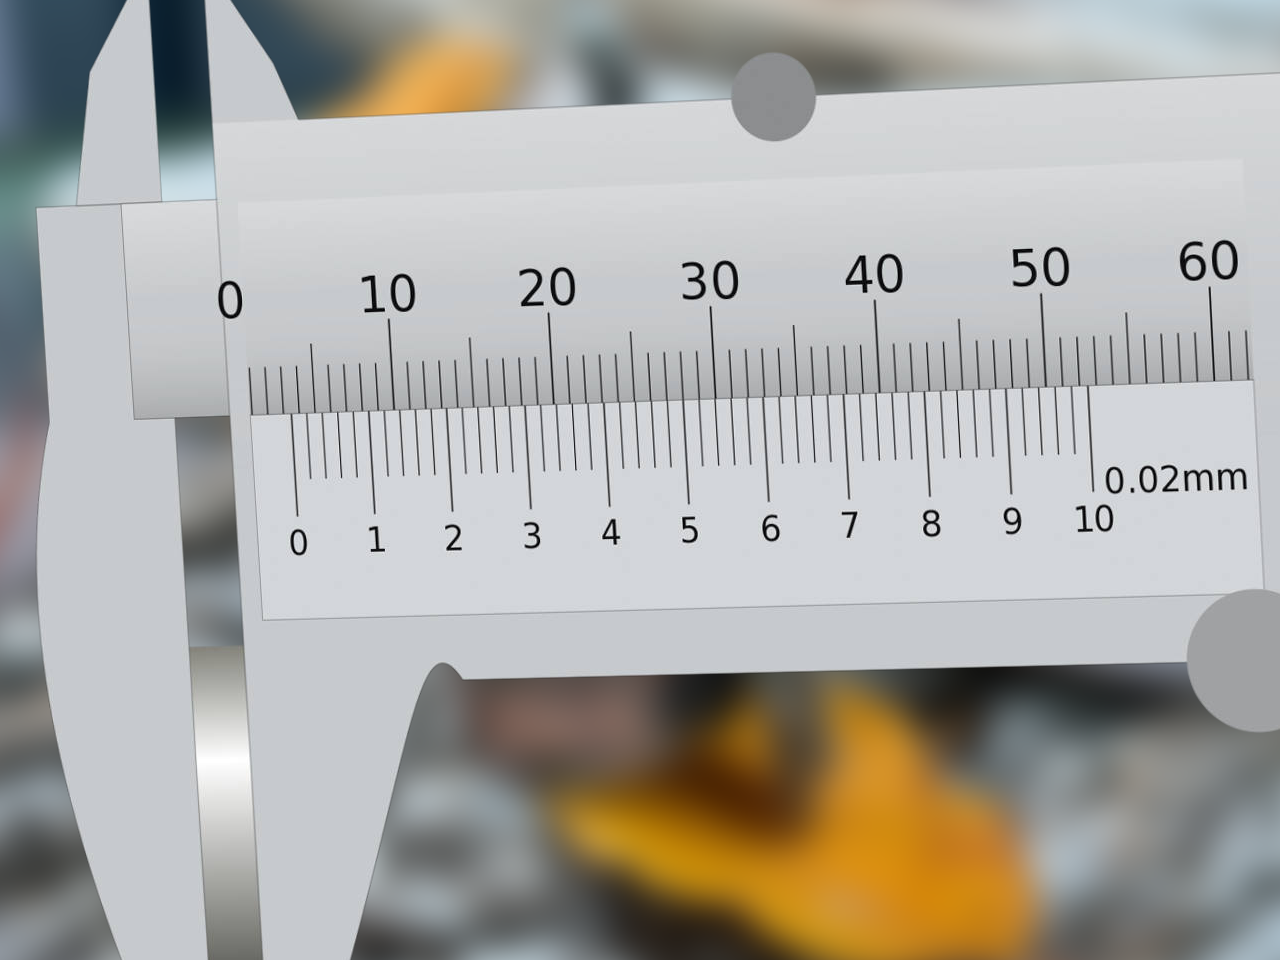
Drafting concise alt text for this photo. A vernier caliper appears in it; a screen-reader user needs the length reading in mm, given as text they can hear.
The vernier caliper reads 3.5 mm
